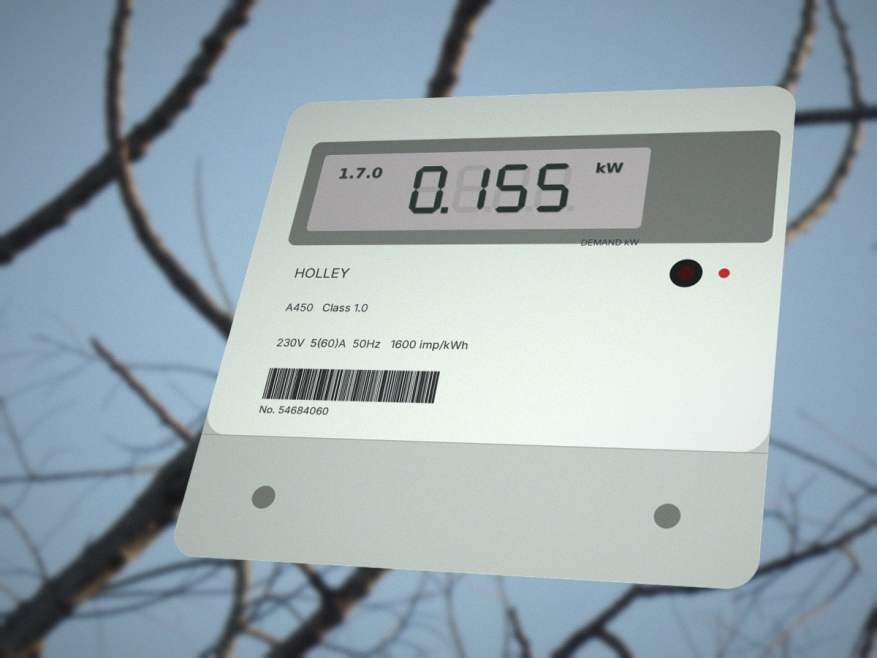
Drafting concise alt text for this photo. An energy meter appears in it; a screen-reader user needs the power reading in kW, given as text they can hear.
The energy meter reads 0.155 kW
